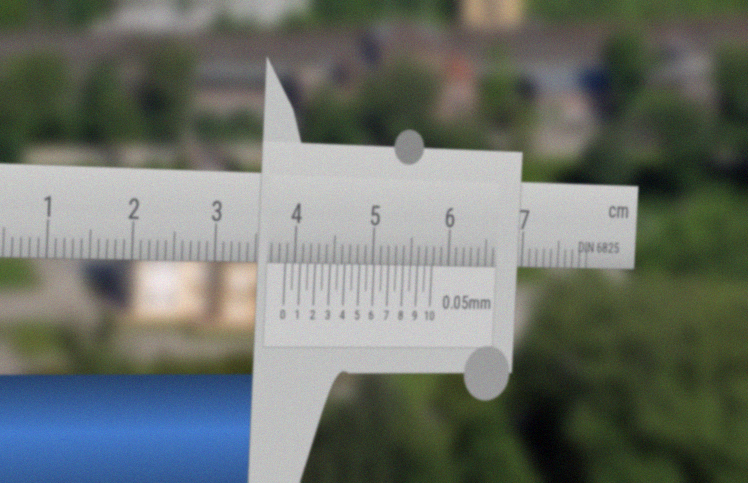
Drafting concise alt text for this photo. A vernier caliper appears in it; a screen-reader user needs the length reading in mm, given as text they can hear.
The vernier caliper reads 38.8 mm
